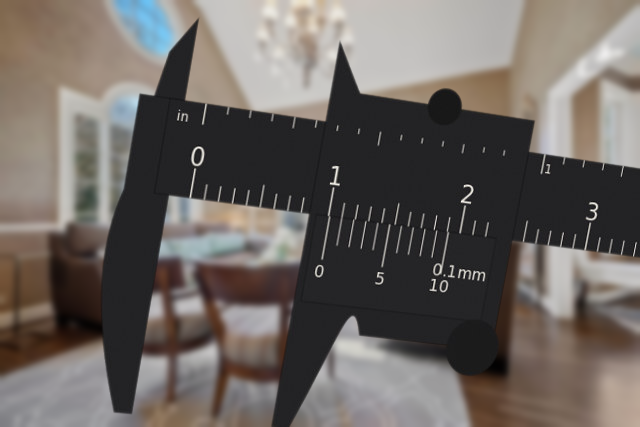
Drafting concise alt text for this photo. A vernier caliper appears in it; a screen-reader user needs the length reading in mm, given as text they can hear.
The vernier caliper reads 10.1 mm
